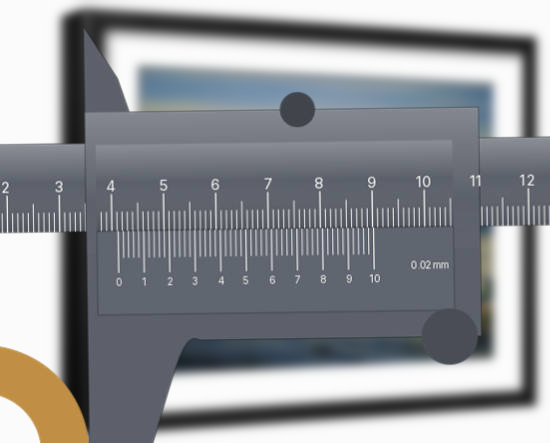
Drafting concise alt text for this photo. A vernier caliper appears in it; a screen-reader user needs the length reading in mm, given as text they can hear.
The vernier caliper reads 41.2 mm
